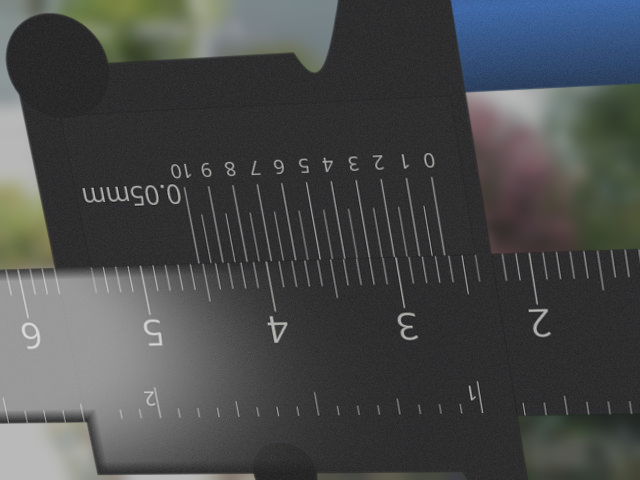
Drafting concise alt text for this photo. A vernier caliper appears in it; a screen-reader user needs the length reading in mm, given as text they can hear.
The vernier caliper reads 26.3 mm
